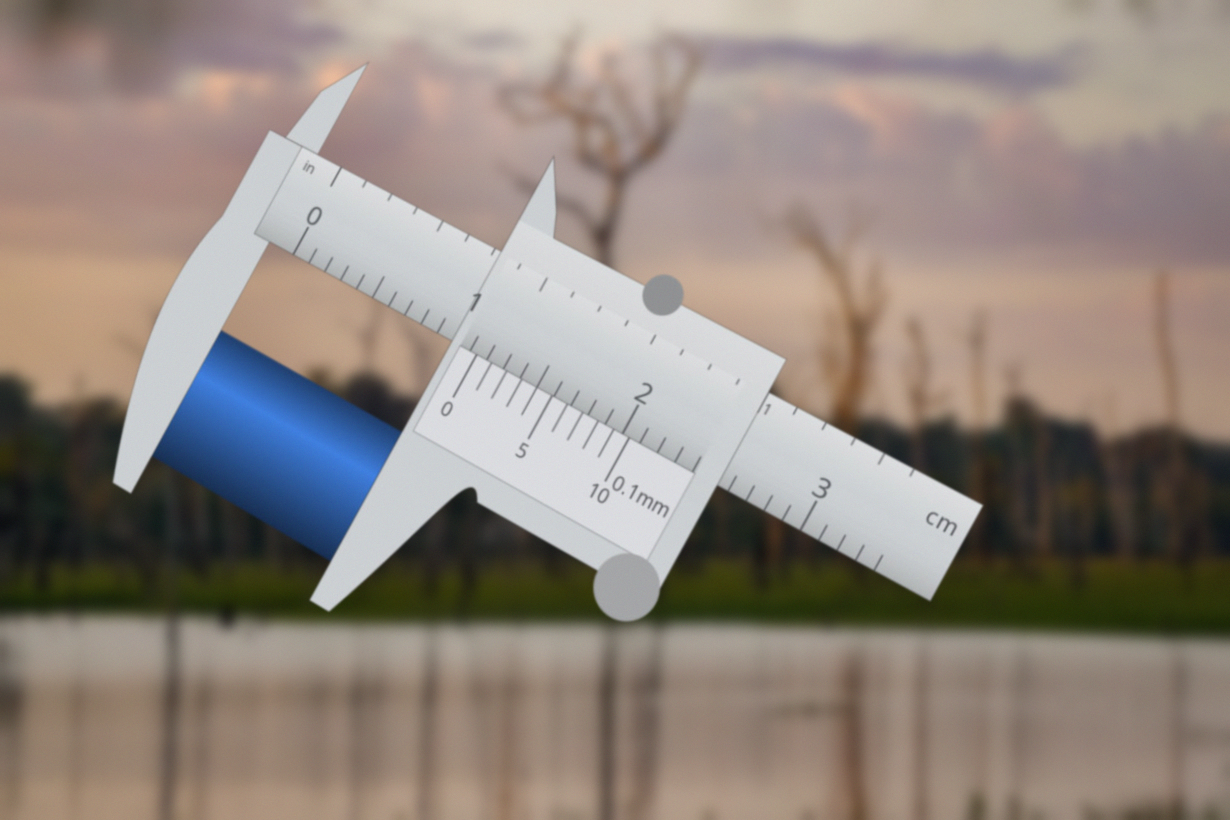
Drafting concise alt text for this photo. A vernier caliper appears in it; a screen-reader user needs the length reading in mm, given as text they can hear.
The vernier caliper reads 11.4 mm
